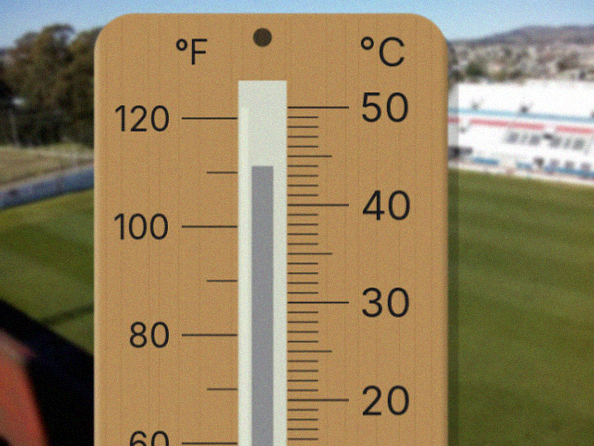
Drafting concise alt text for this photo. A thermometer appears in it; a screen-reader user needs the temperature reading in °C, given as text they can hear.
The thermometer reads 44 °C
